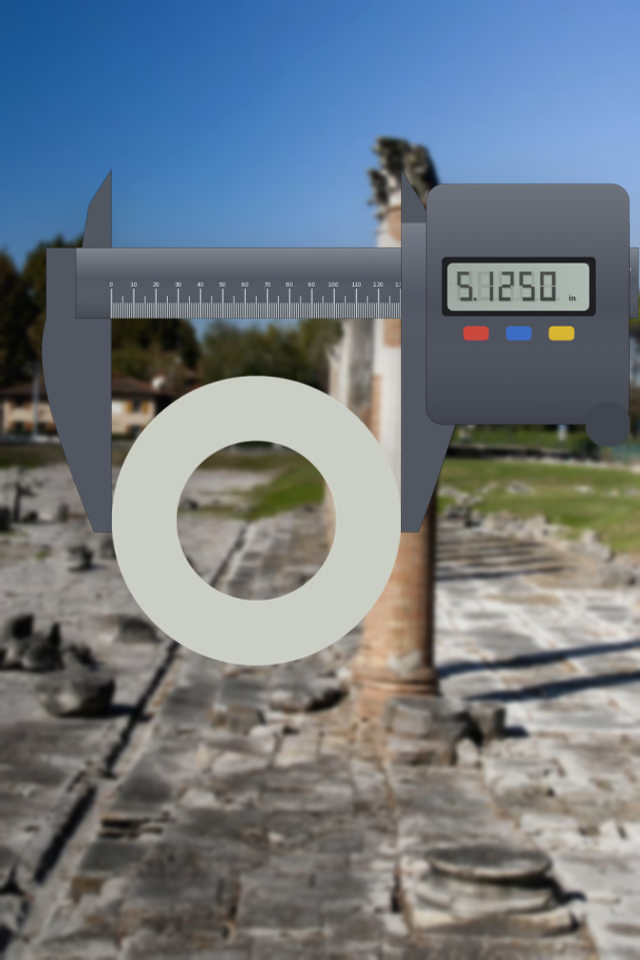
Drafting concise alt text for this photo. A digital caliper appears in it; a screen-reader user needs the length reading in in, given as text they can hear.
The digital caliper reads 5.1250 in
